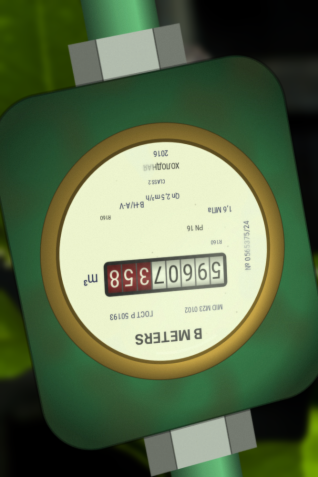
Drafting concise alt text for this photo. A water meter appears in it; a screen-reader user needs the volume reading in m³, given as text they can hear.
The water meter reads 59607.358 m³
